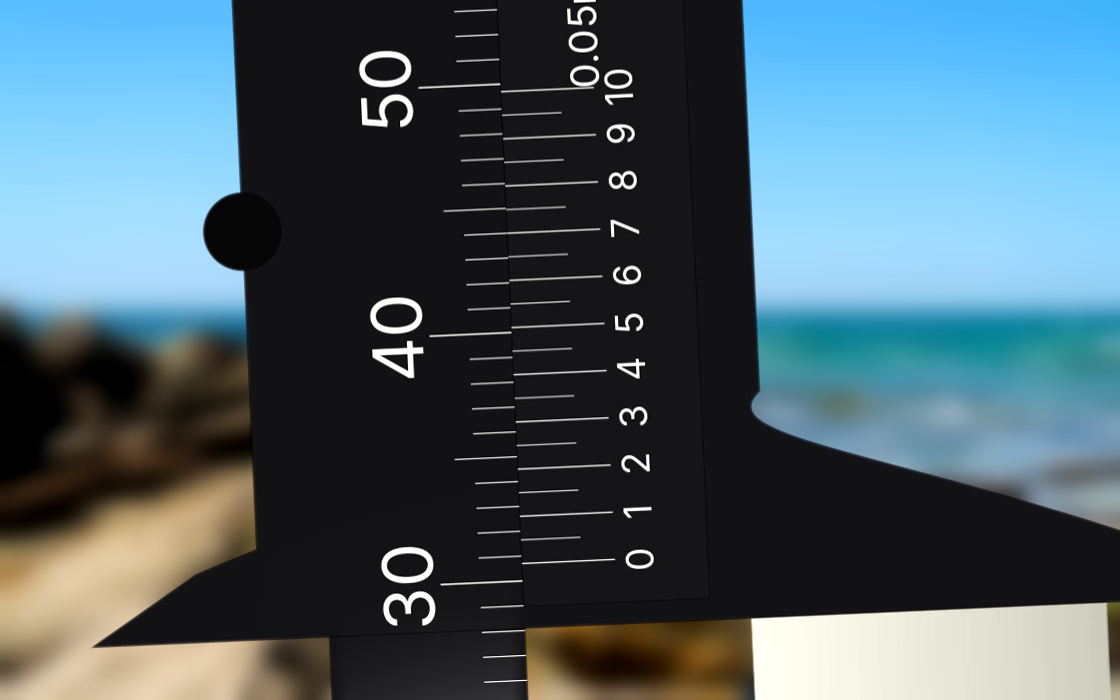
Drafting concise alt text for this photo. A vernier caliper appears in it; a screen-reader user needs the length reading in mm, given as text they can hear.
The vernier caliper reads 30.70 mm
